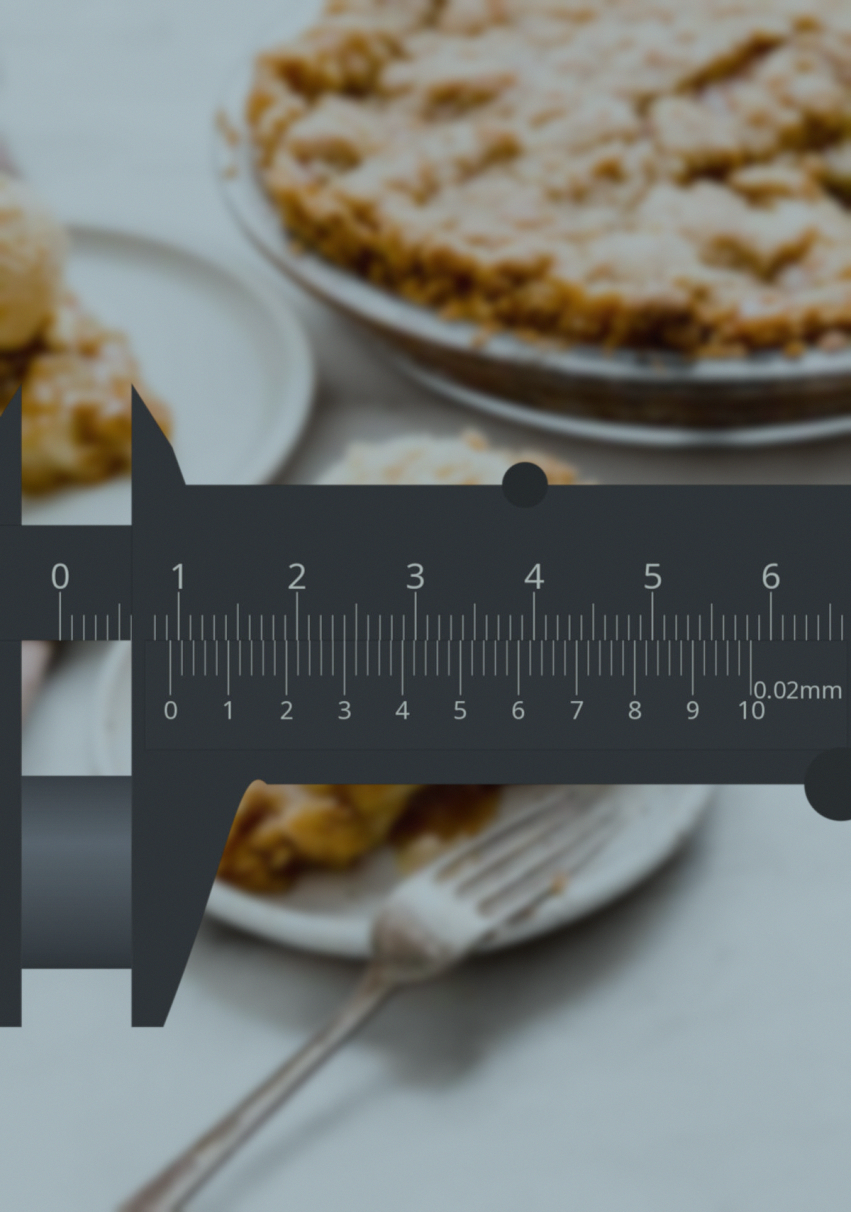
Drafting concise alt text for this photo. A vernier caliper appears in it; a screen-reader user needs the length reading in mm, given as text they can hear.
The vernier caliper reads 9.3 mm
